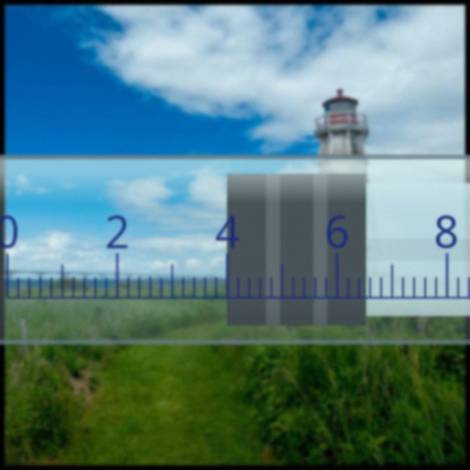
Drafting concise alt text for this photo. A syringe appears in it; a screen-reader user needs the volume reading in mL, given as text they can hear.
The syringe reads 4 mL
